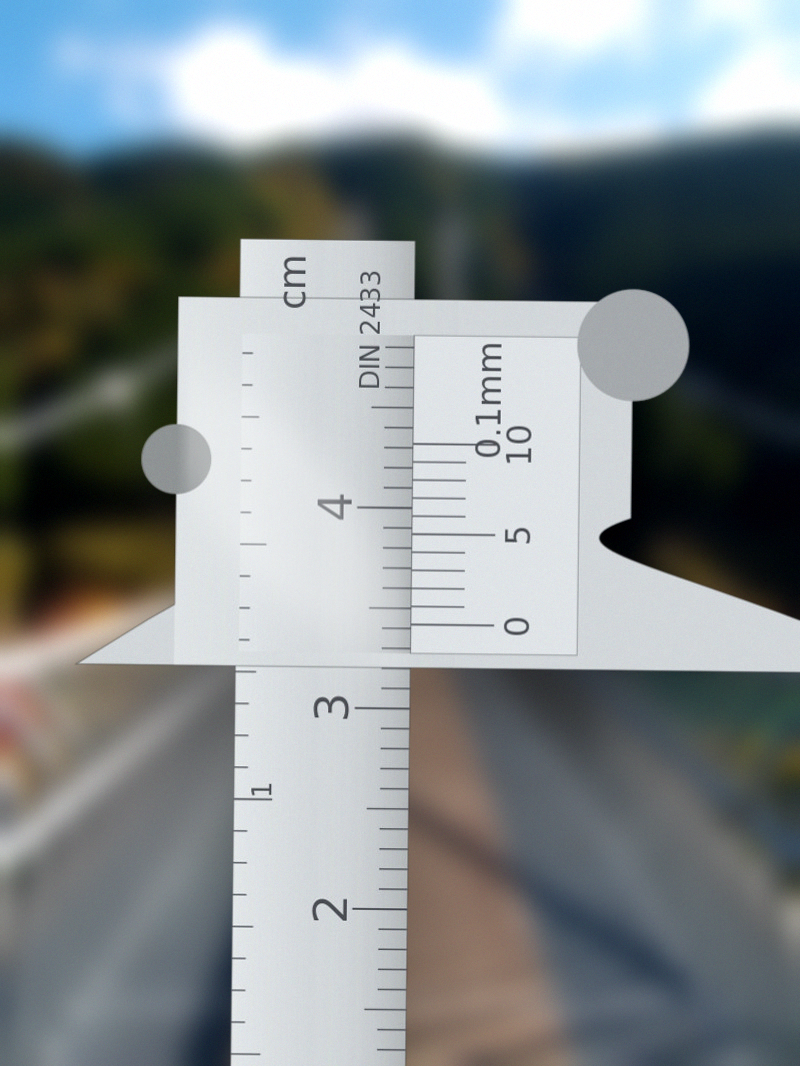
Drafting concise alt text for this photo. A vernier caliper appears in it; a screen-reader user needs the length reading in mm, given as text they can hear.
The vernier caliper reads 34.2 mm
